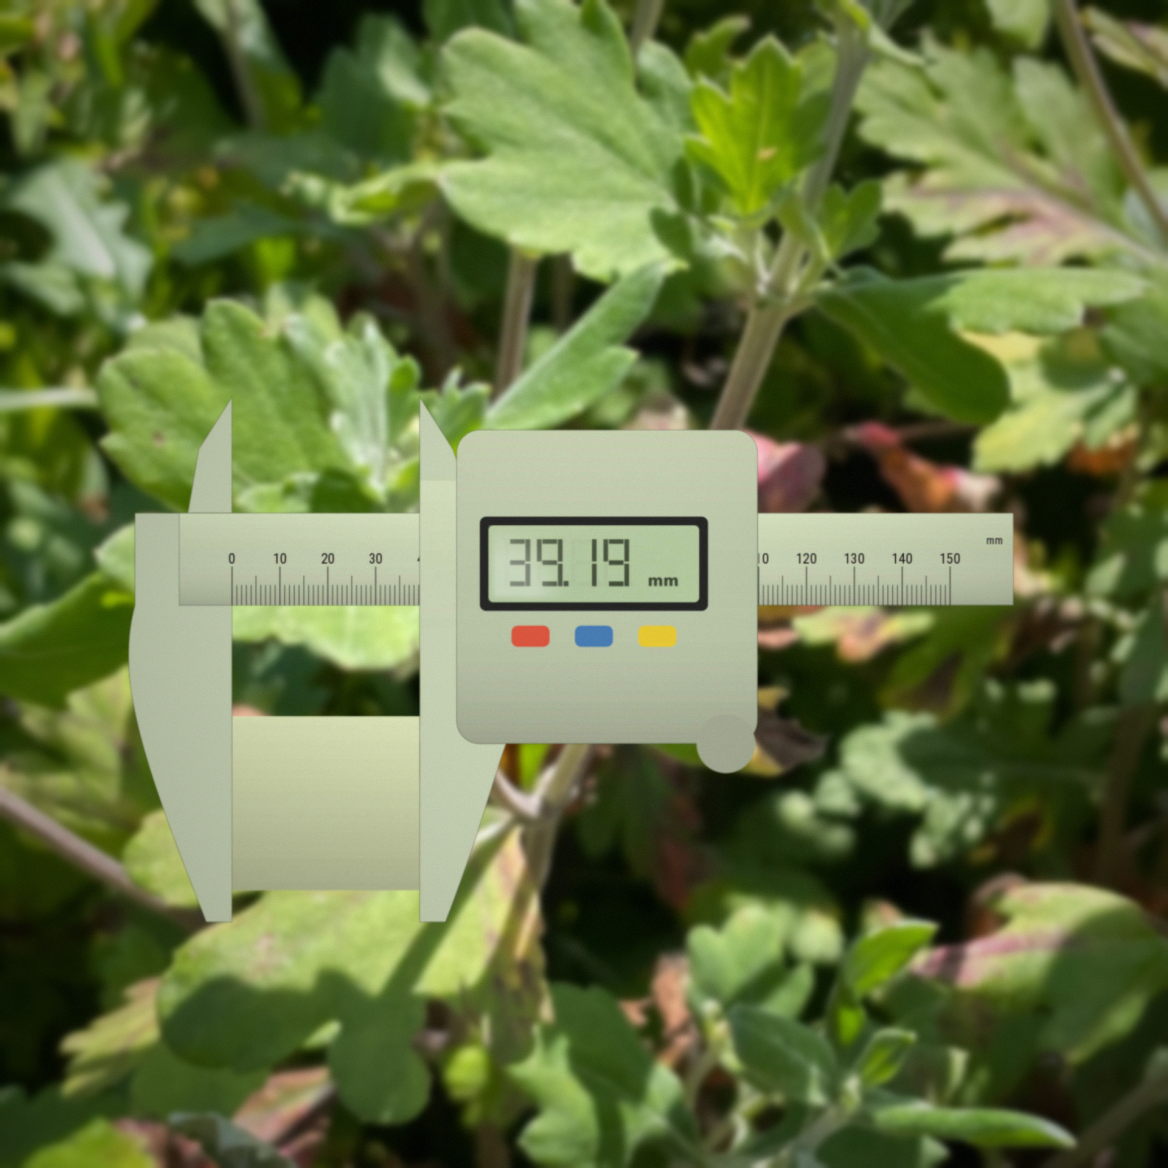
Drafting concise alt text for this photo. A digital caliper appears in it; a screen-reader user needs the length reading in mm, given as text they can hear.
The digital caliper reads 39.19 mm
